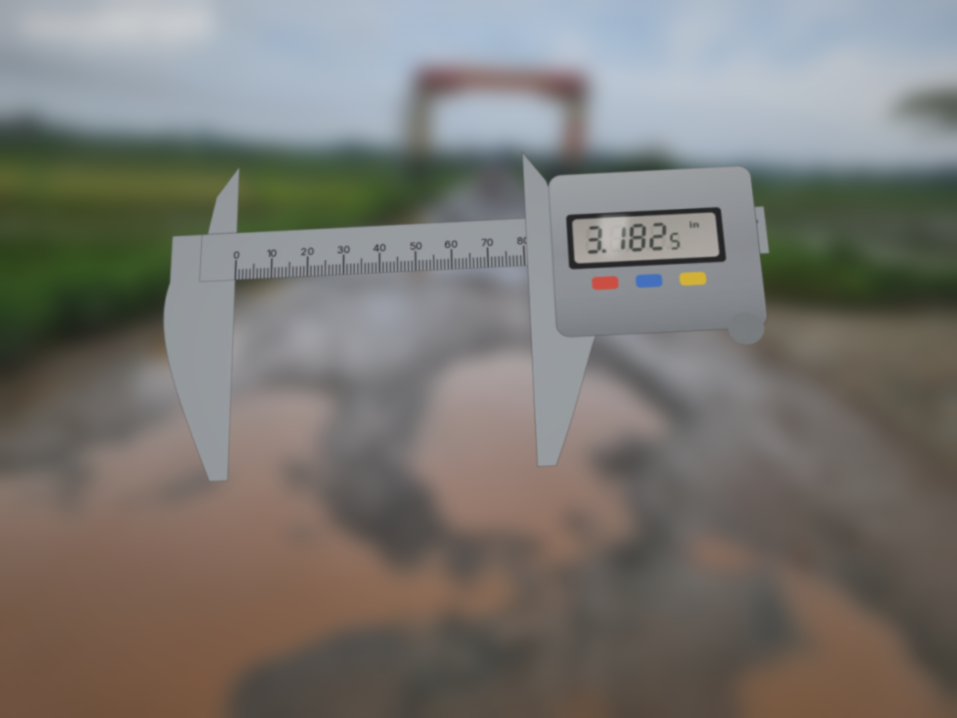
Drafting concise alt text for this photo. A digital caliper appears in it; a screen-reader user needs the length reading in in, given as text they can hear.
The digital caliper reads 3.1825 in
